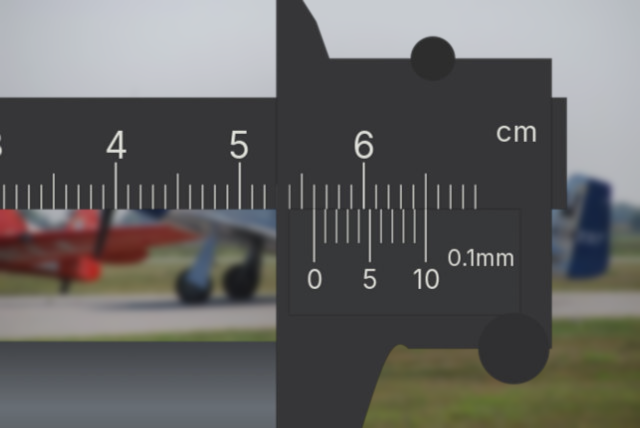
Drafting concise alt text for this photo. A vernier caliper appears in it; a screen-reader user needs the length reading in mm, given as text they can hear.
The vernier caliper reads 56.0 mm
